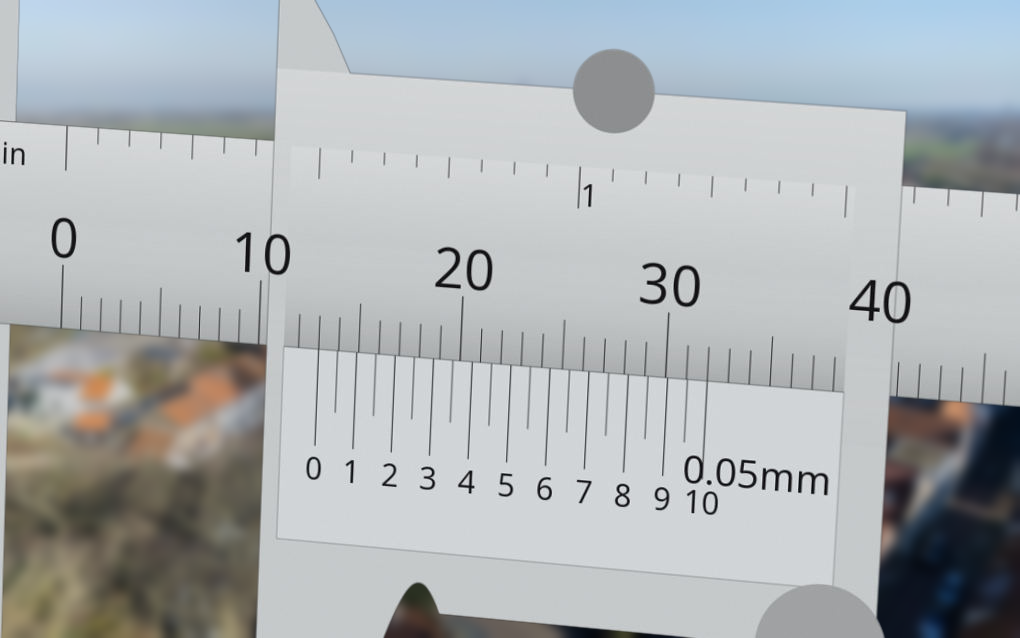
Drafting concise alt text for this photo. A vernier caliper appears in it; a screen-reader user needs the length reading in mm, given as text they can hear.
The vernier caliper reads 13.0 mm
